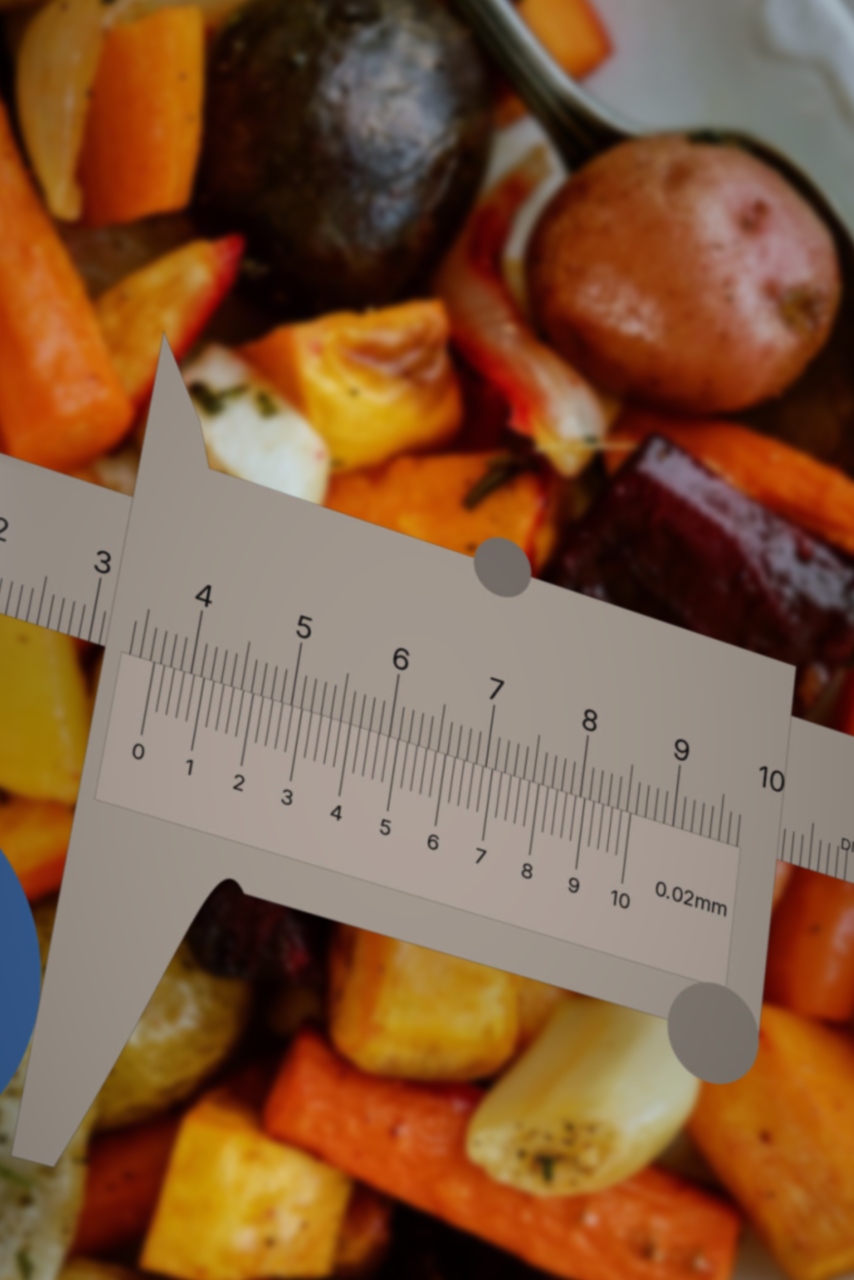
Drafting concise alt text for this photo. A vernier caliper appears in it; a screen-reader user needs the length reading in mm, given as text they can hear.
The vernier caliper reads 36.4 mm
